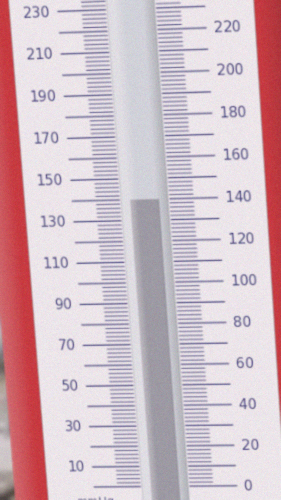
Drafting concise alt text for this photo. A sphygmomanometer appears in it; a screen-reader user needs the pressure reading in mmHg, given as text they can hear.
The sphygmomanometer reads 140 mmHg
